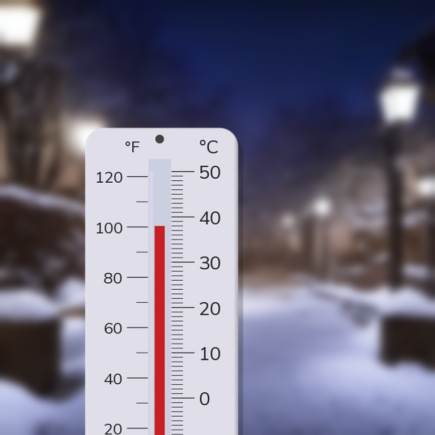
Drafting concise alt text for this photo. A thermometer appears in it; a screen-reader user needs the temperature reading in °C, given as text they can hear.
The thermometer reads 38 °C
